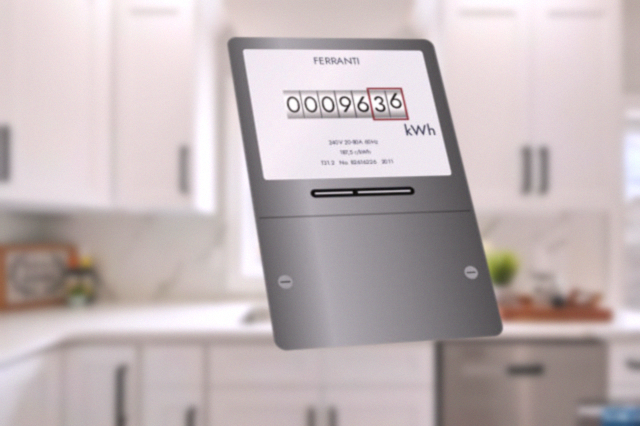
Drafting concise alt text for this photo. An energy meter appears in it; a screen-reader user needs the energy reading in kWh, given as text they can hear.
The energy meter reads 96.36 kWh
